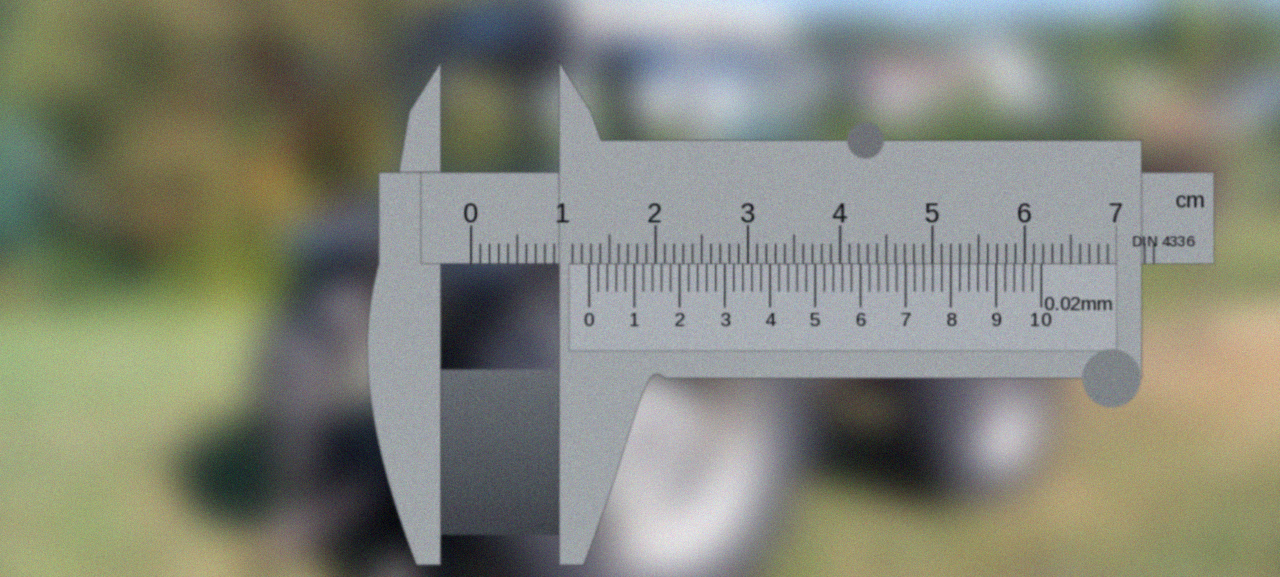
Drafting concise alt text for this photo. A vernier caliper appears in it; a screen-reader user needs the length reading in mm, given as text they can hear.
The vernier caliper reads 12.8 mm
